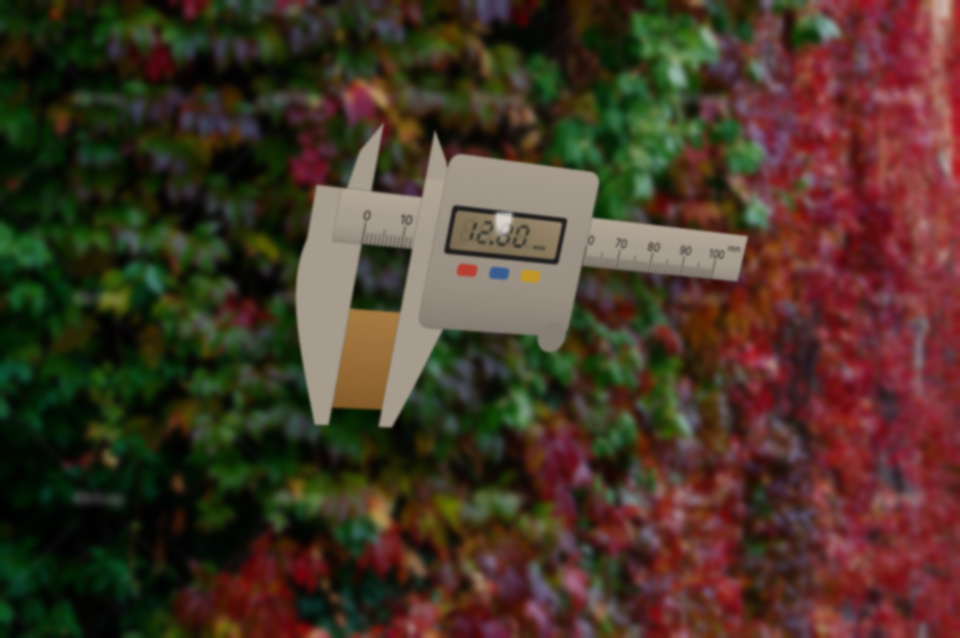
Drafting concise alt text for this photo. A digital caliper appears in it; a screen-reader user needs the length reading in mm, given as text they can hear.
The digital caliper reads 12.80 mm
